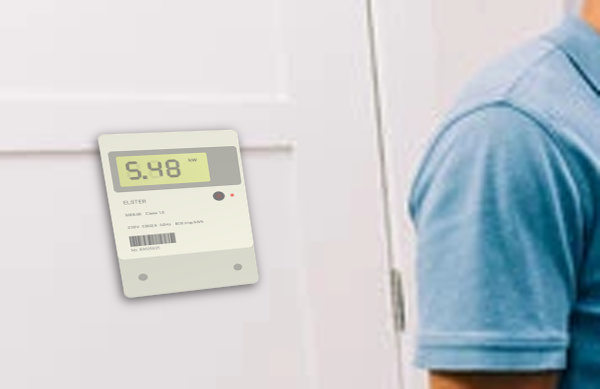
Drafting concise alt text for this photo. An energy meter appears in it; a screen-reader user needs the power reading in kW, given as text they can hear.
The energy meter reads 5.48 kW
